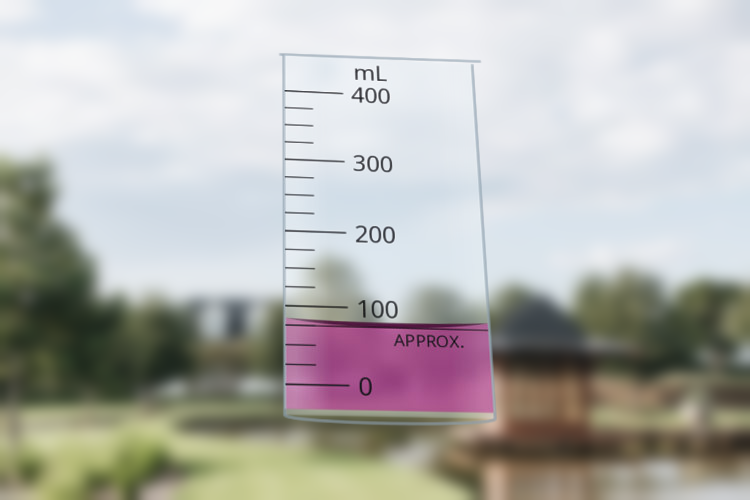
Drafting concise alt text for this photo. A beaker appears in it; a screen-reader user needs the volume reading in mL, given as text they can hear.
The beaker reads 75 mL
